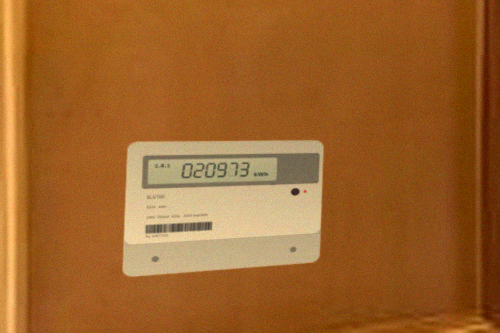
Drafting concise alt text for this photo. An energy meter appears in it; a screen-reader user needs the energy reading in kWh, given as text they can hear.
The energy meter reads 20973 kWh
